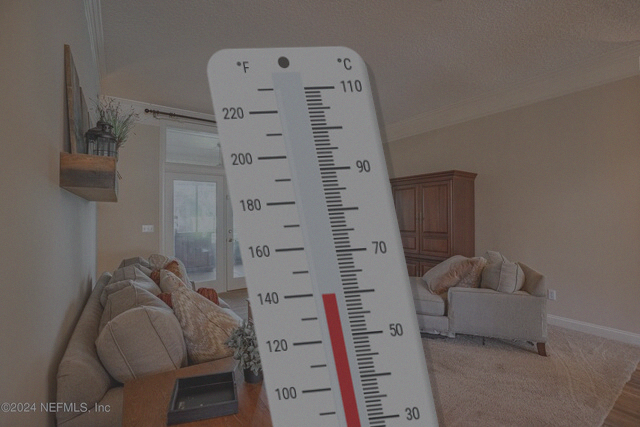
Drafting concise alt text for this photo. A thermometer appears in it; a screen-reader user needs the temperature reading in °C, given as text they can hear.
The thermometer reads 60 °C
